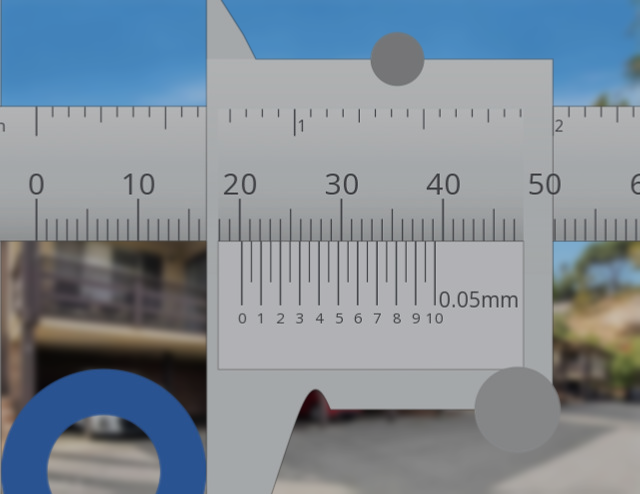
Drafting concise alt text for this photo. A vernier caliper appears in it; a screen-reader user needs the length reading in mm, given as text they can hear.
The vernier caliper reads 20.2 mm
